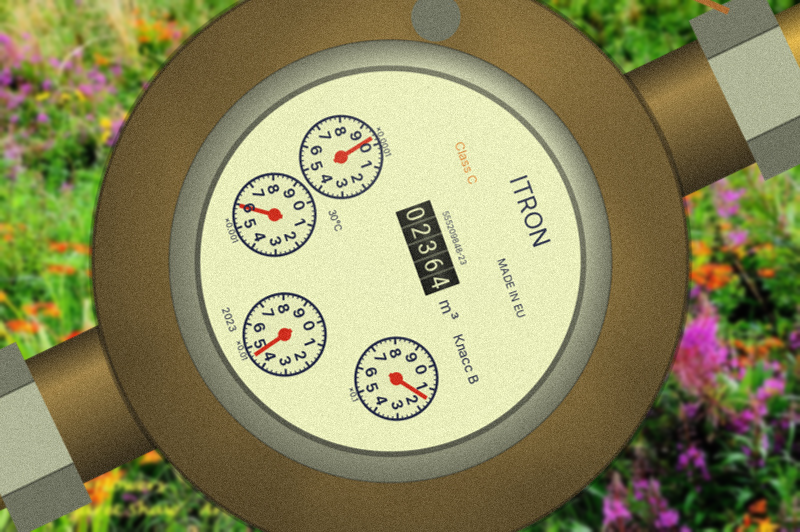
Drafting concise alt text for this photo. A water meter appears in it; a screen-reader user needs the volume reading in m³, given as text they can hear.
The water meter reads 2364.1459 m³
